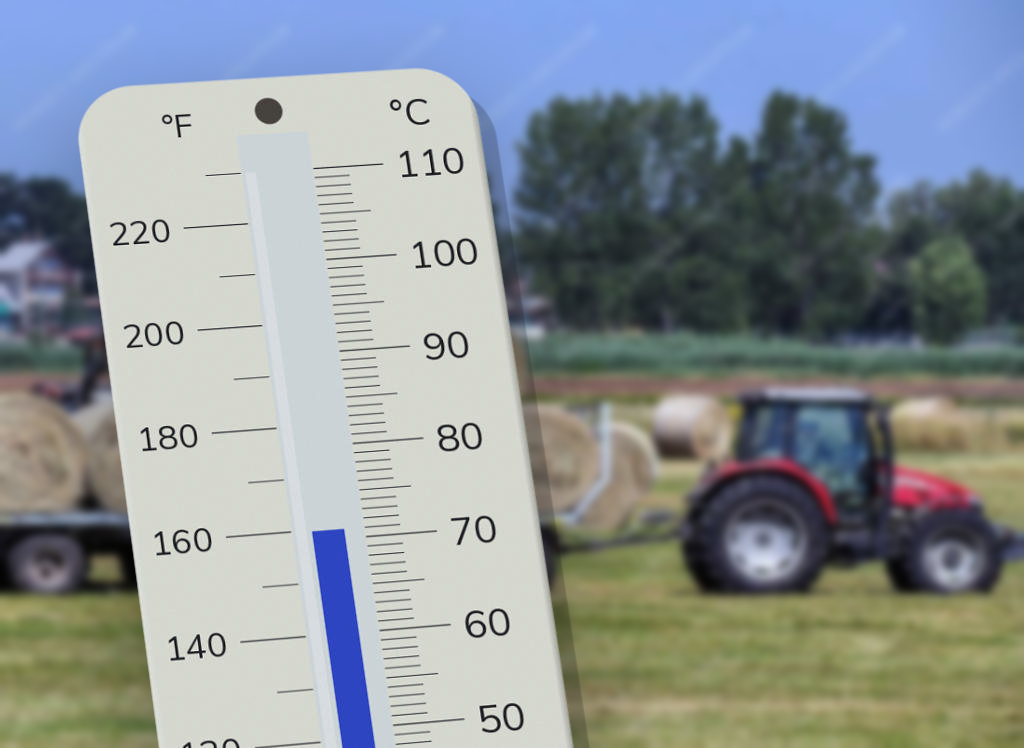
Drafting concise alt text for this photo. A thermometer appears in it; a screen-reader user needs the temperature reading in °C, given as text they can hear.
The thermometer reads 71 °C
